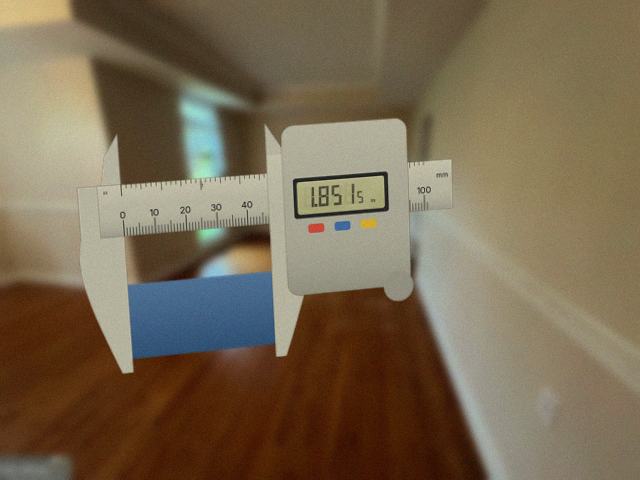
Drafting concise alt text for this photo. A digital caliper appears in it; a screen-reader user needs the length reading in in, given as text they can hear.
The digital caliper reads 1.8515 in
